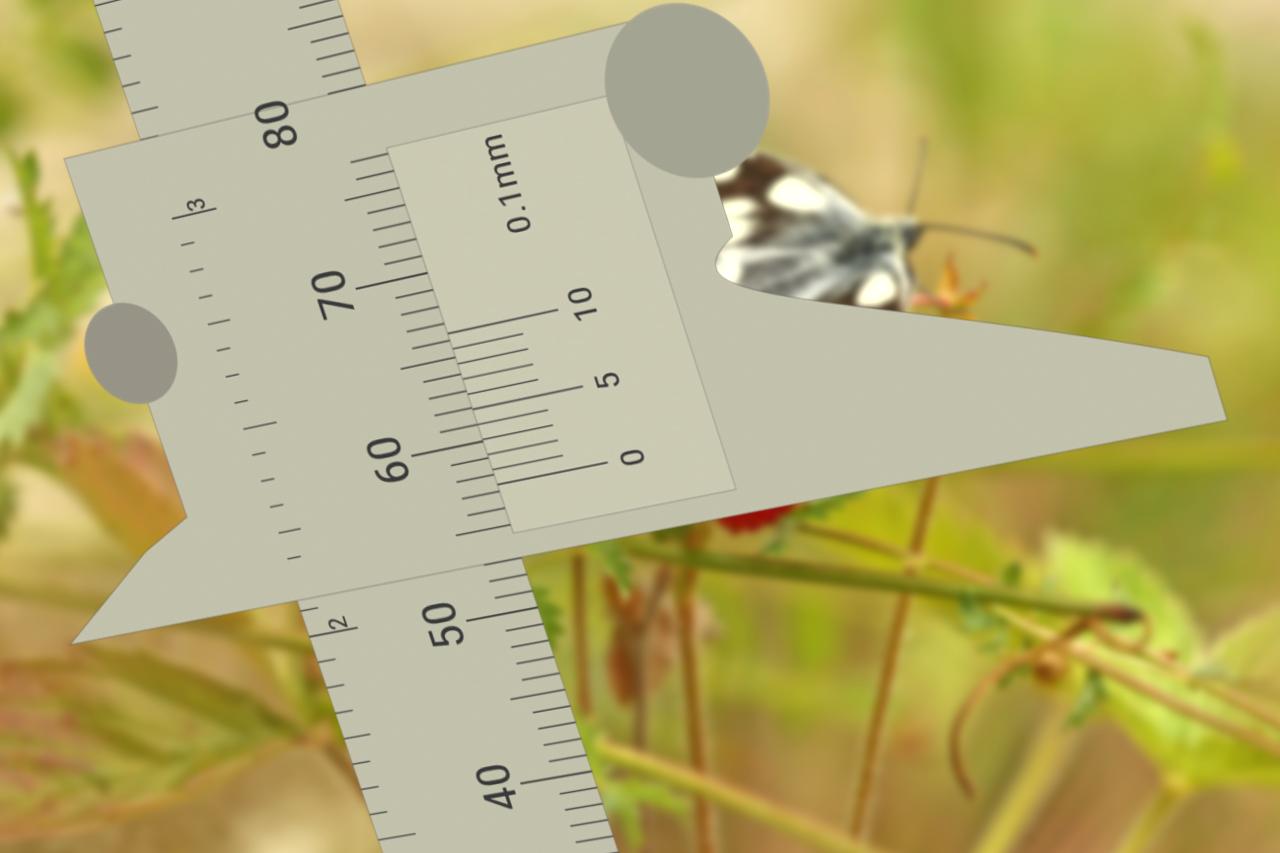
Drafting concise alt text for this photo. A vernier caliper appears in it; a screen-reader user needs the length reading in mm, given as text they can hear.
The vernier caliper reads 57.4 mm
